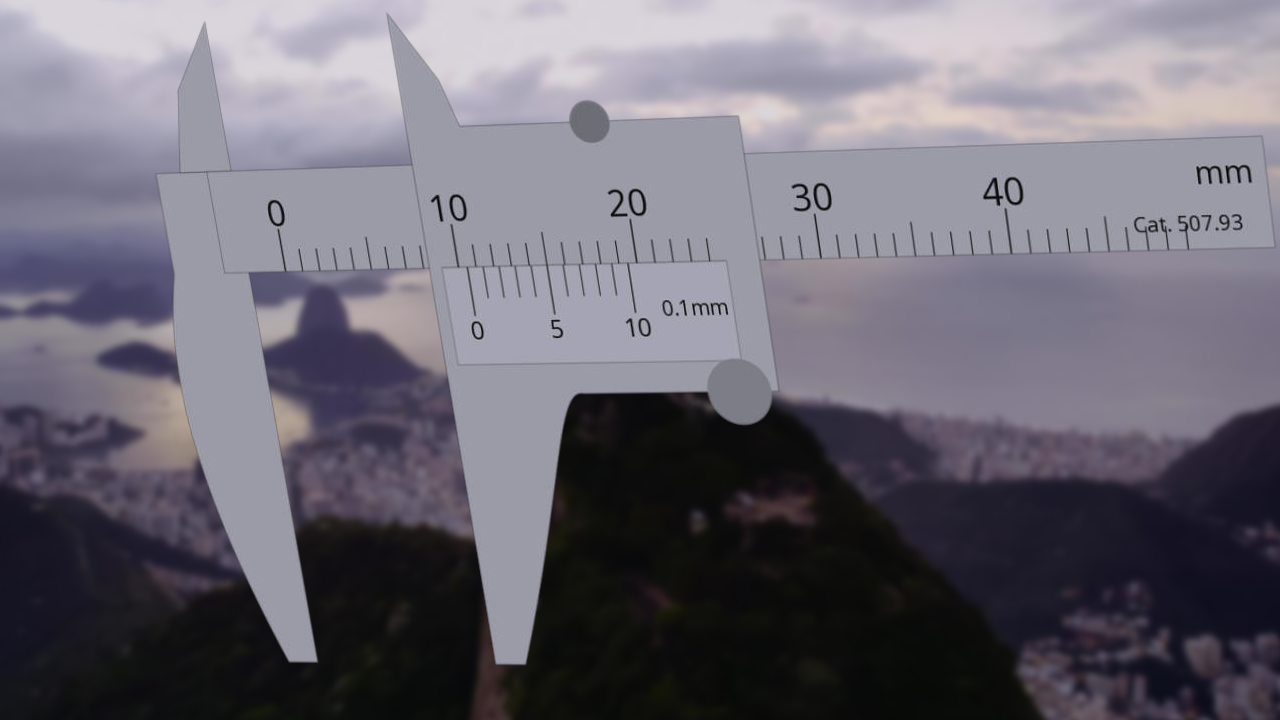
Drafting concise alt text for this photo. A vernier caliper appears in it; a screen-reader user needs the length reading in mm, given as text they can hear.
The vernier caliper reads 10.5 mm
